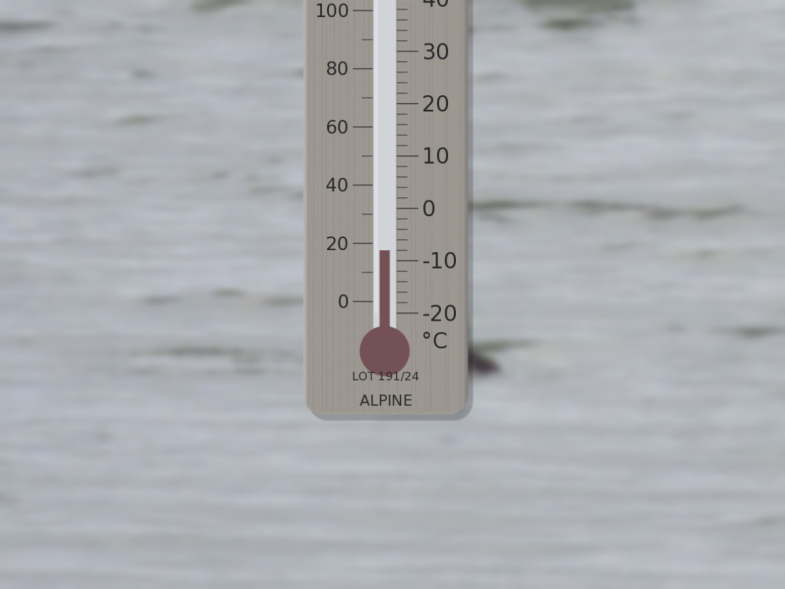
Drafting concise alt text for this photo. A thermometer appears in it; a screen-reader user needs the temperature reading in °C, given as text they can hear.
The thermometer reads -8 °C
